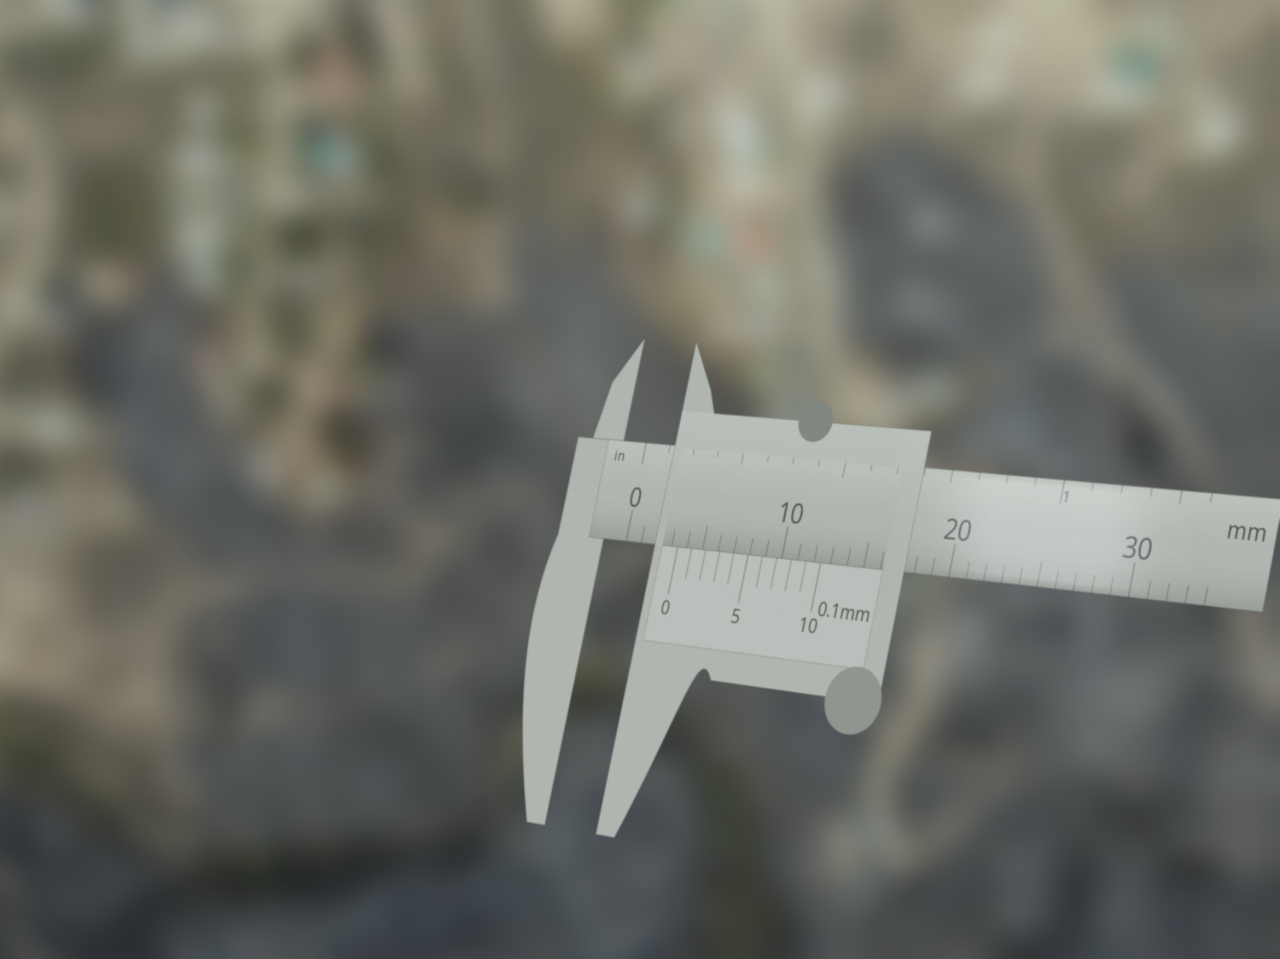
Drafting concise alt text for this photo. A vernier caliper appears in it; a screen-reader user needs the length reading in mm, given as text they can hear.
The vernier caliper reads 3.4 mm
